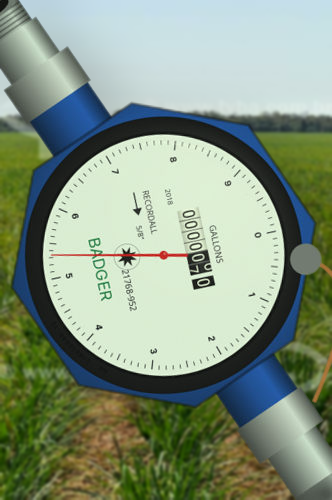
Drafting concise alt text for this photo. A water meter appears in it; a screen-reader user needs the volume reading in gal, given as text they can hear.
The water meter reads 65.3 gal
